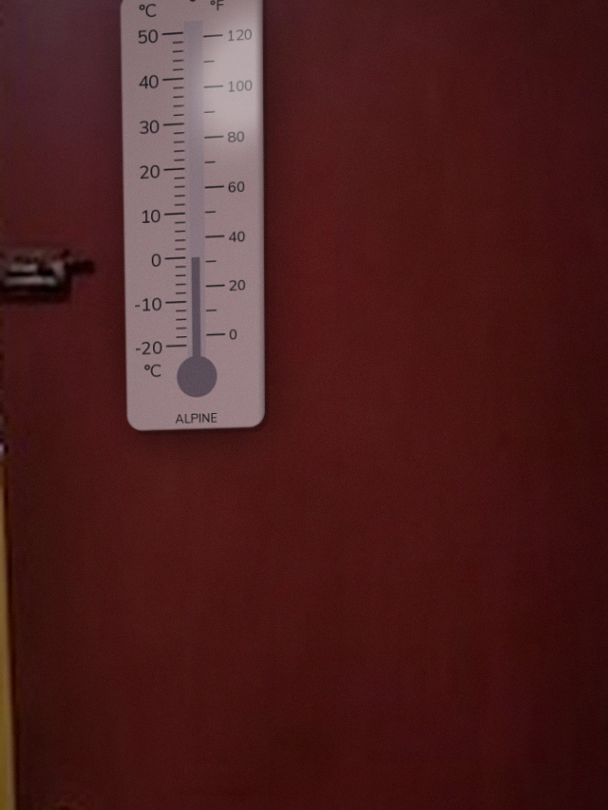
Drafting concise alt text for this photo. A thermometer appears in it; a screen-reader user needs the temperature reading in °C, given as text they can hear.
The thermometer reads 0 °C
